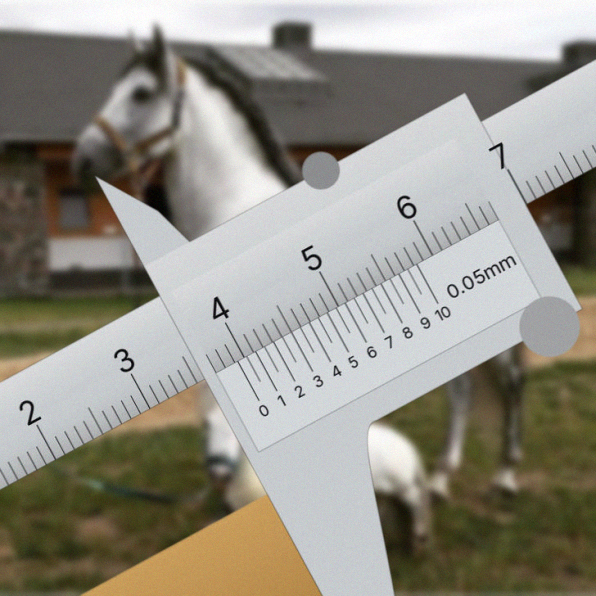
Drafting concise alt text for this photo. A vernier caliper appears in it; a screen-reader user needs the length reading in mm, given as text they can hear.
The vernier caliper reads 39.3 mm
